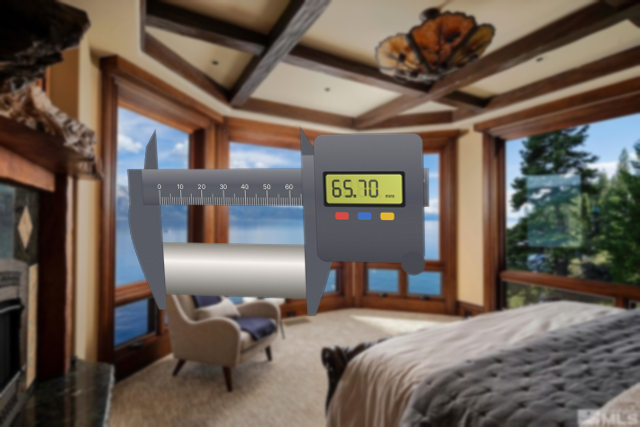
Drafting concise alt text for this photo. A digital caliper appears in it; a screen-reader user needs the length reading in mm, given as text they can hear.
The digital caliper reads 65.70 mm
